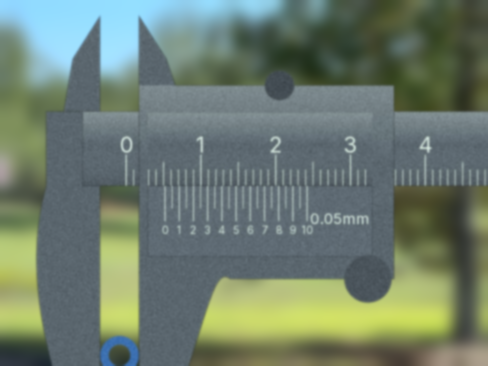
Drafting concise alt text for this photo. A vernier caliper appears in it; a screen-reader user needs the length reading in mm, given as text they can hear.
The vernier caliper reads 5.2 mm
